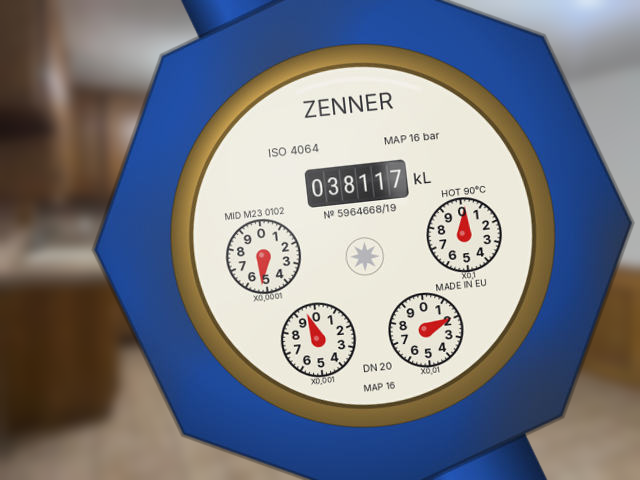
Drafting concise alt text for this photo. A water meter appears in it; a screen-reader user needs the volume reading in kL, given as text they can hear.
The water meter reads 38117.0195 kL
